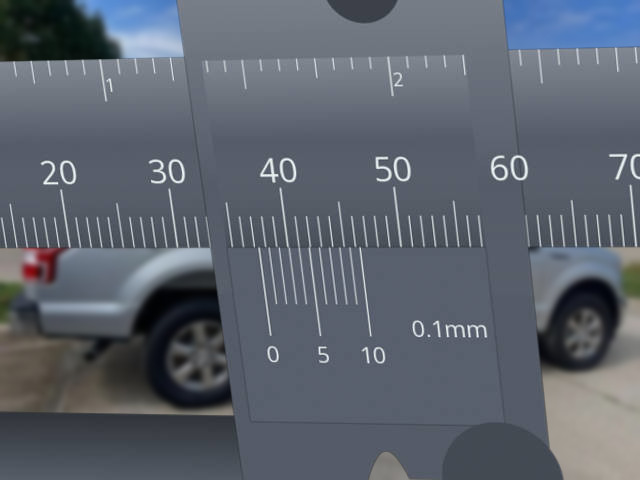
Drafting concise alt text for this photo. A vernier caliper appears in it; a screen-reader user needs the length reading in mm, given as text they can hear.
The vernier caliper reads 37.4 mm
